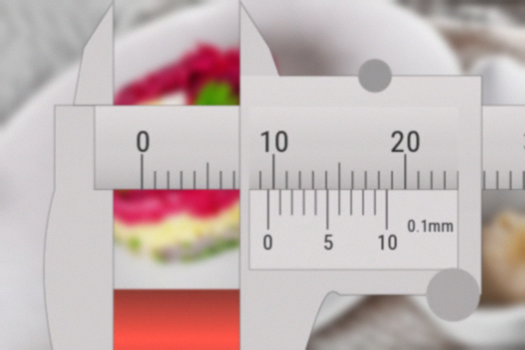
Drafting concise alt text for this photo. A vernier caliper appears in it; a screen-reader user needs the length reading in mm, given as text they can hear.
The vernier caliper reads 9.6 mm
